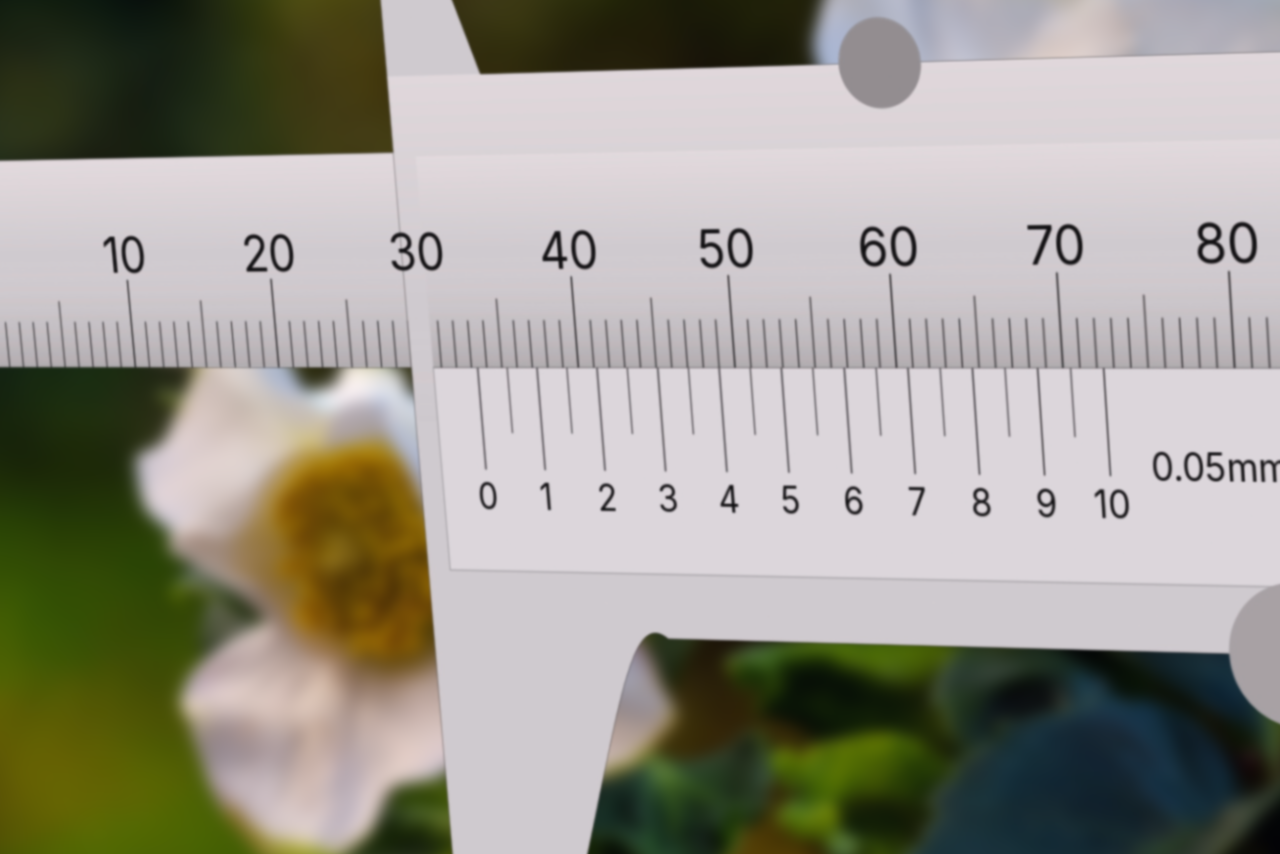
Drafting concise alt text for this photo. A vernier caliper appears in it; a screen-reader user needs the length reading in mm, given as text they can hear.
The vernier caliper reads 33.4 mm
